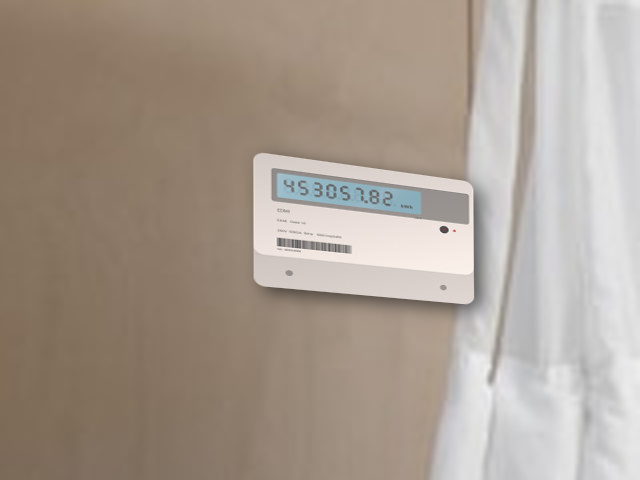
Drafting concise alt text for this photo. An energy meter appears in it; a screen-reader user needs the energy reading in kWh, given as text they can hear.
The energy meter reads 453057.82 kWh
